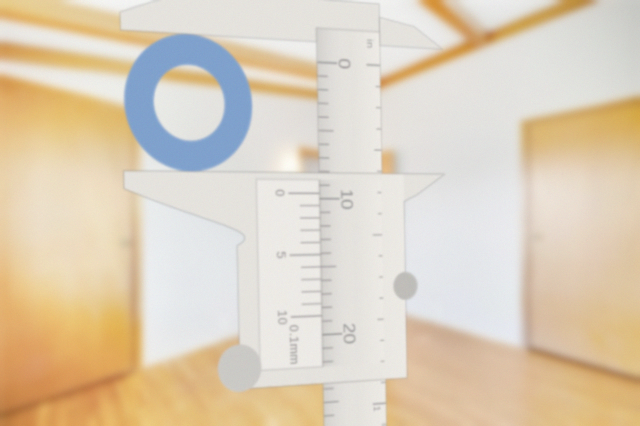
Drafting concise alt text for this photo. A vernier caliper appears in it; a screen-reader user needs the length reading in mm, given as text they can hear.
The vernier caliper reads 9.6 mm
